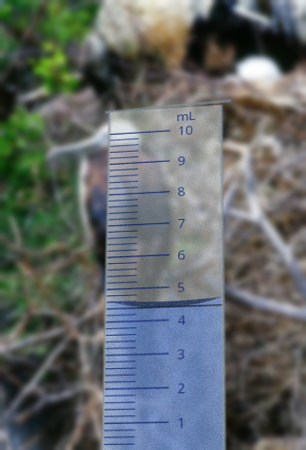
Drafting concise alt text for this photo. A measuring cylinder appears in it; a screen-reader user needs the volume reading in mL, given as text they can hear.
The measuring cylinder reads 4.4 mL
